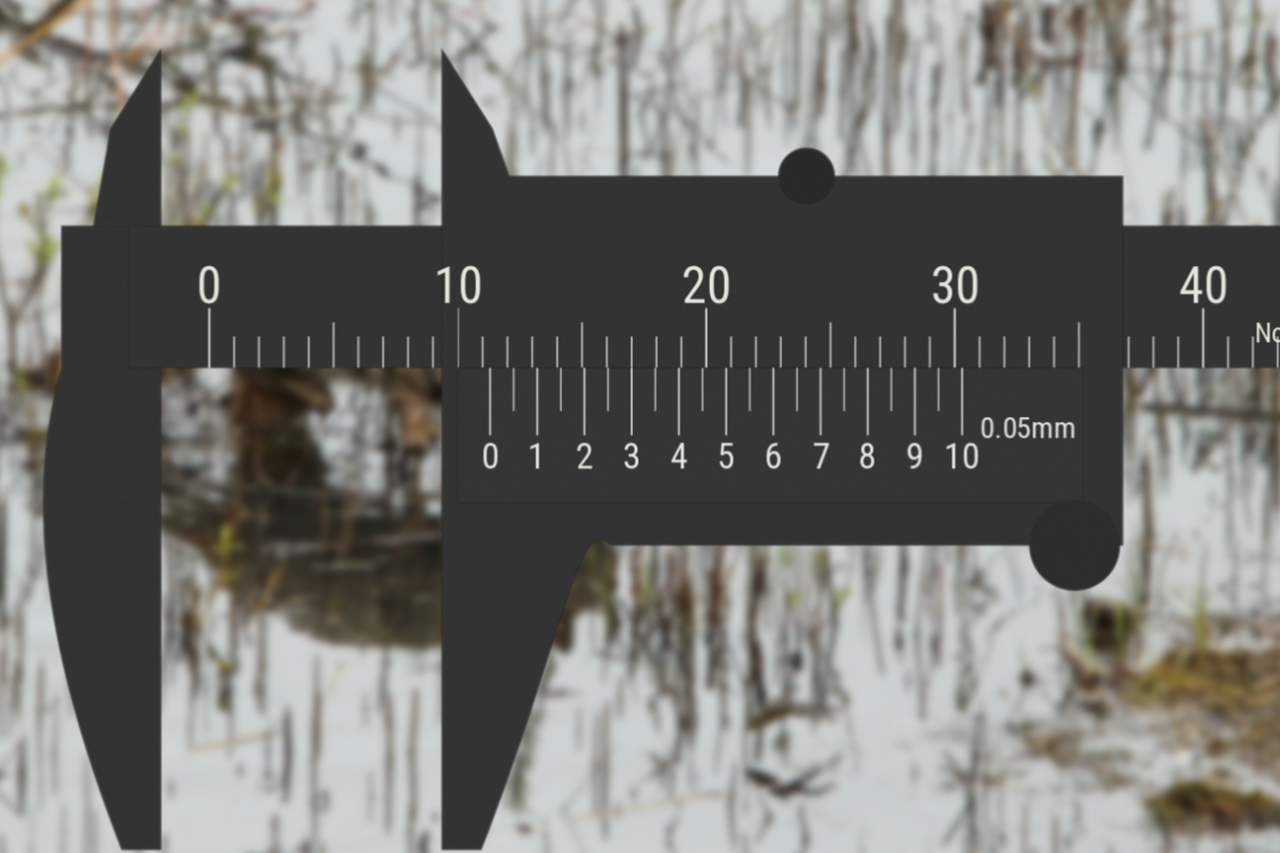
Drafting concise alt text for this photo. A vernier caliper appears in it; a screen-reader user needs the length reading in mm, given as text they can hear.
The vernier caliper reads 11.3 mm
